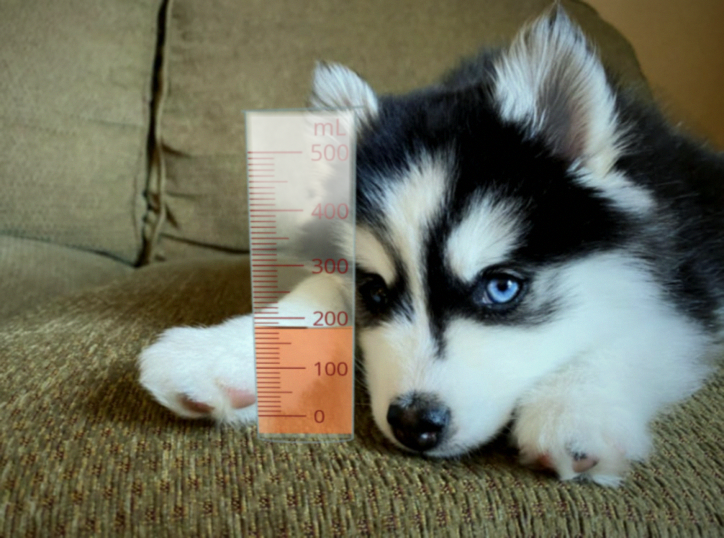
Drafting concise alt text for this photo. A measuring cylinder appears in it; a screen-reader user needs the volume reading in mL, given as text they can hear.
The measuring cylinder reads 180 mL
